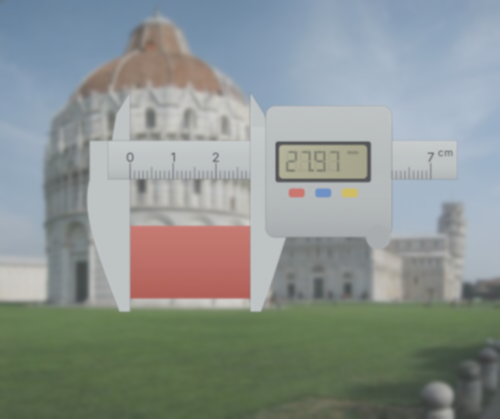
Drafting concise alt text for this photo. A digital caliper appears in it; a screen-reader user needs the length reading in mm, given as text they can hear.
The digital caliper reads 27.97 mm
